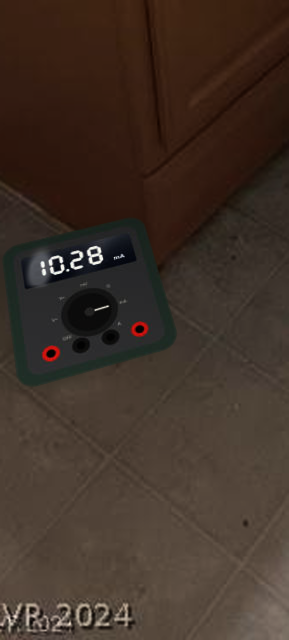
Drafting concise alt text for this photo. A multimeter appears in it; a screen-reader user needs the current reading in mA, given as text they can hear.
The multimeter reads 10.28 mA
